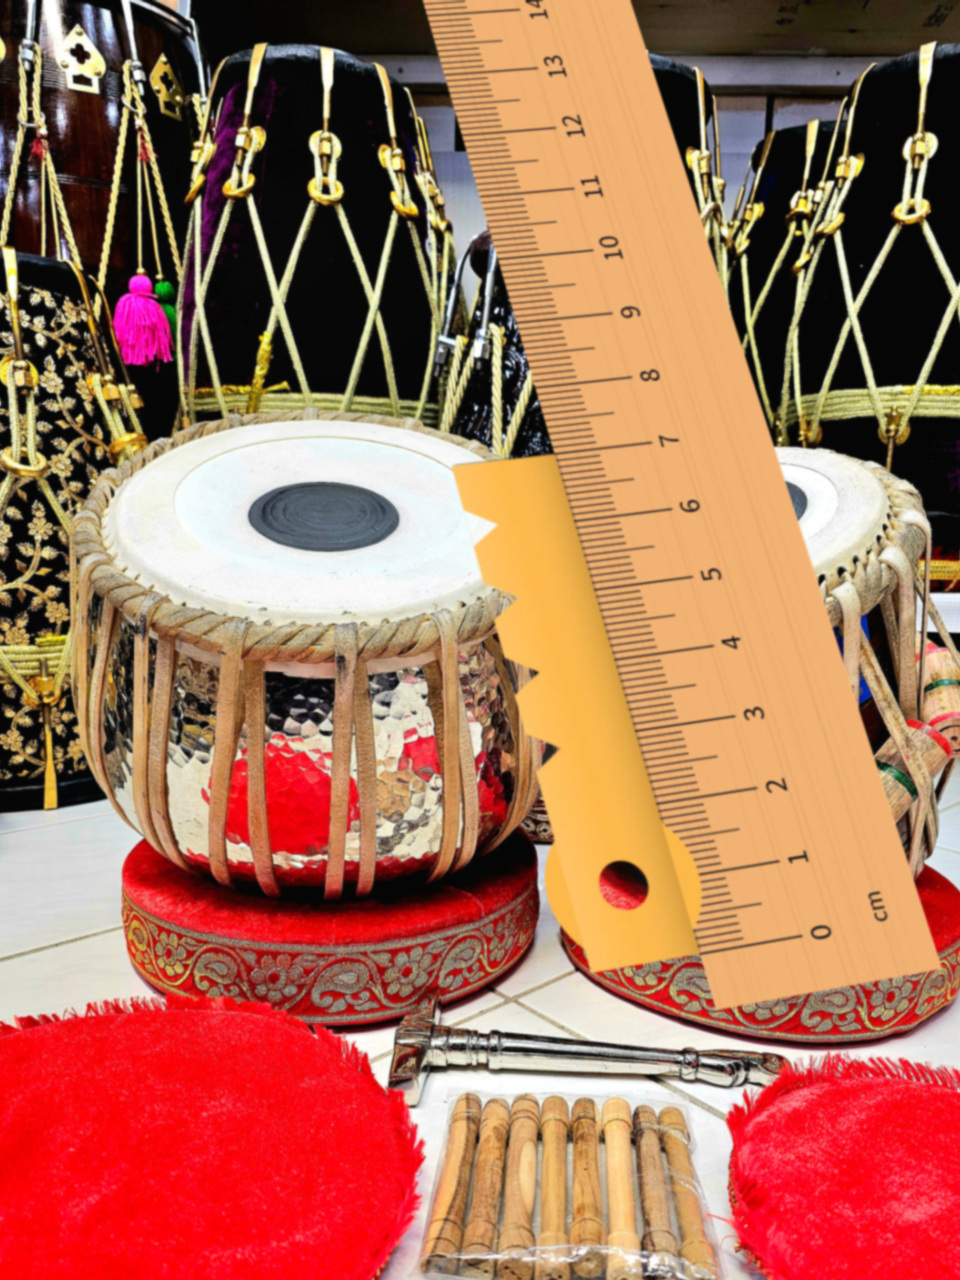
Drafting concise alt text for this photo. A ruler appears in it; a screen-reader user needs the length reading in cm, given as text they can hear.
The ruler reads 7 cm
